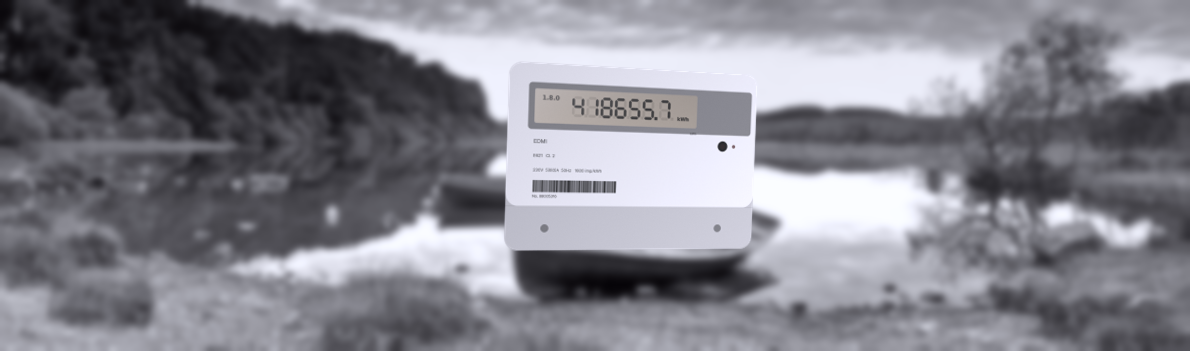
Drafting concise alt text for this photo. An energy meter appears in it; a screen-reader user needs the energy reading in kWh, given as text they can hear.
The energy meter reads 418655.7 kWh
